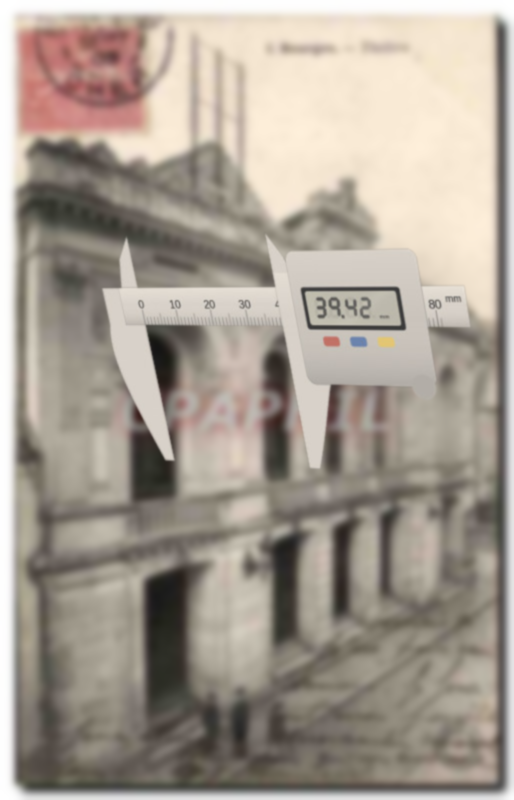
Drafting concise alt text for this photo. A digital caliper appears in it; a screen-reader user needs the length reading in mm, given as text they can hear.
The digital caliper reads 39.42 mm
